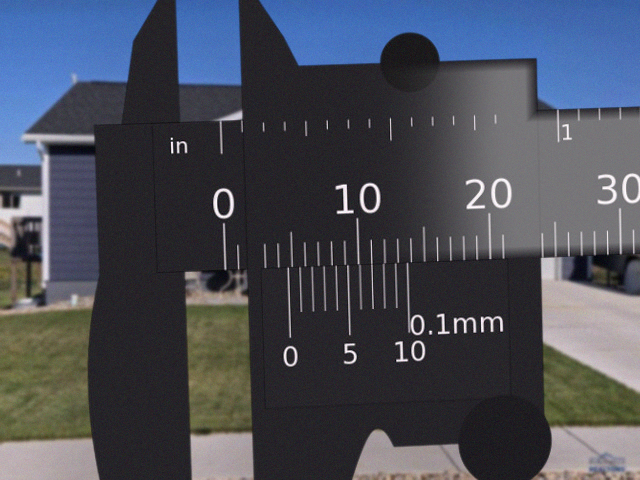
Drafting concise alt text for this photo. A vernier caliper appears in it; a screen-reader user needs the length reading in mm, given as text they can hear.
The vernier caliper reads 4.7 mm
